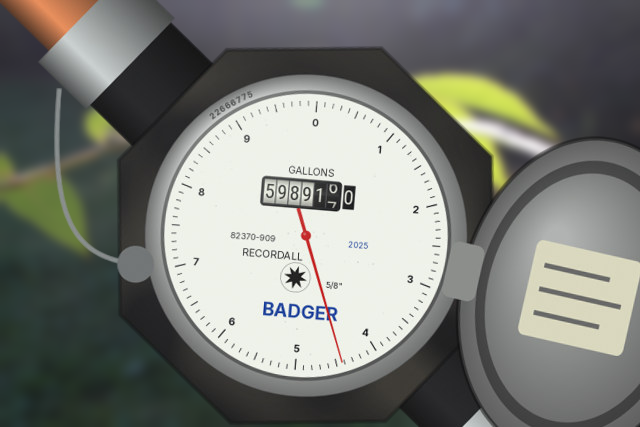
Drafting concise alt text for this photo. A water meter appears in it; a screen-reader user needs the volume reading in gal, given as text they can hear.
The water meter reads 5989164.4 gal
